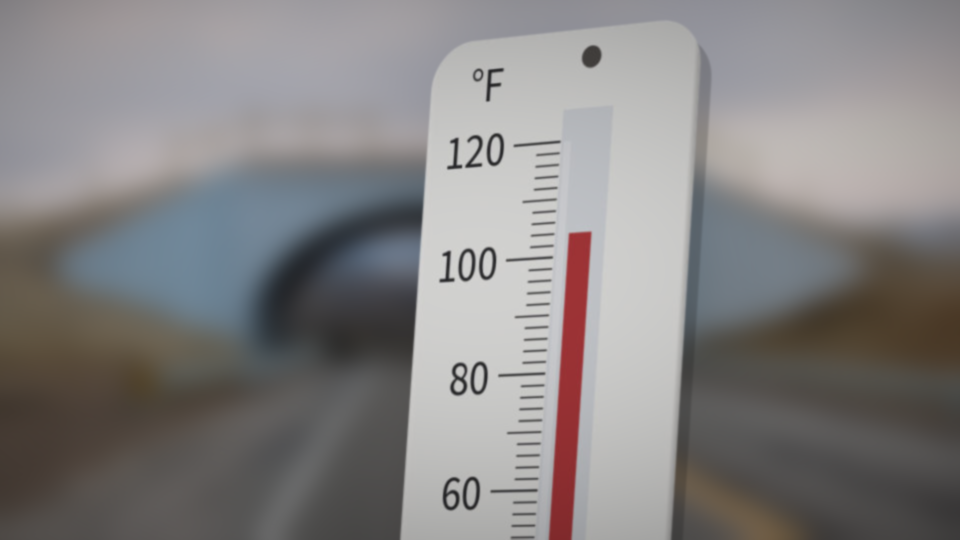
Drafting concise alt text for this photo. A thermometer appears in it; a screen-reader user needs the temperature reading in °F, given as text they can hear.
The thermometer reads 104 °F
